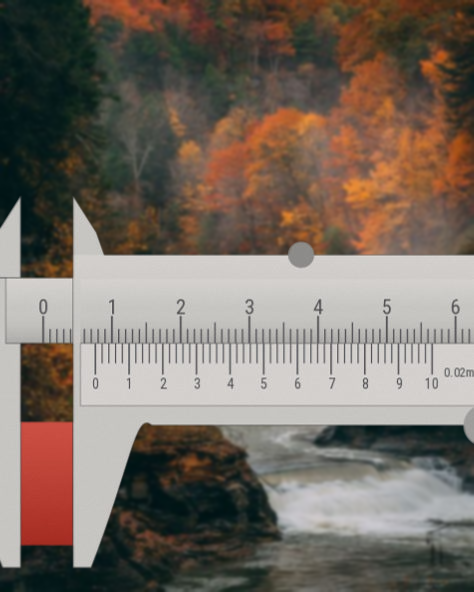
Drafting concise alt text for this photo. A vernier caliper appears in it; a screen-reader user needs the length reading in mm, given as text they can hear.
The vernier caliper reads 7.6 mm
